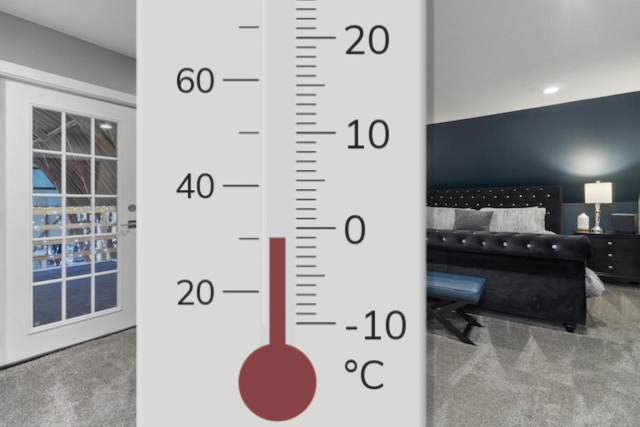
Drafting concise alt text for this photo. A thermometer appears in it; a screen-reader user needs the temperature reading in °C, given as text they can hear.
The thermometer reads -1 °C
